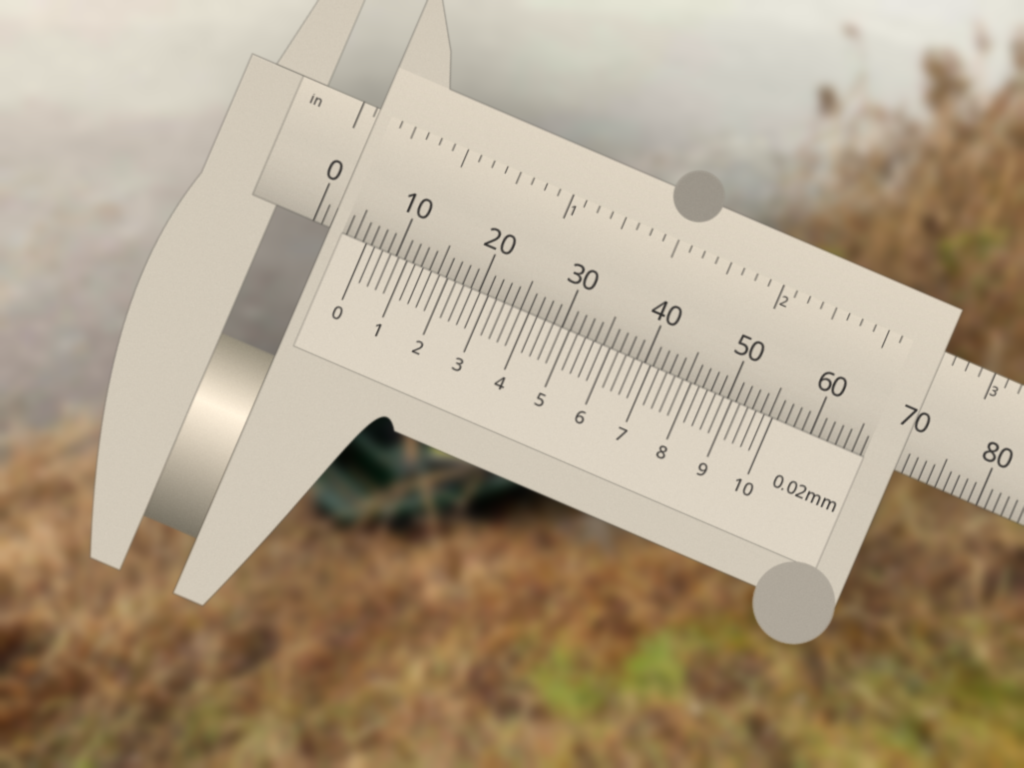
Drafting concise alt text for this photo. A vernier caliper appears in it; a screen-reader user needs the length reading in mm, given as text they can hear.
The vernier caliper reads 6.4 mm
